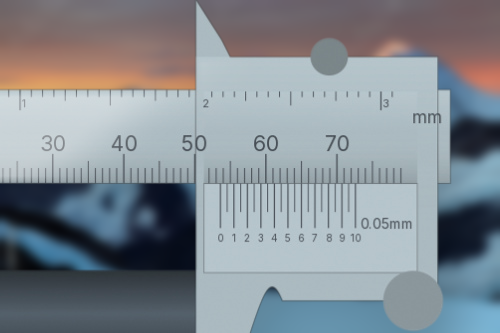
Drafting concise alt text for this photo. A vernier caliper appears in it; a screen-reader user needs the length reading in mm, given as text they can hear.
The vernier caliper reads 53.6 mm
